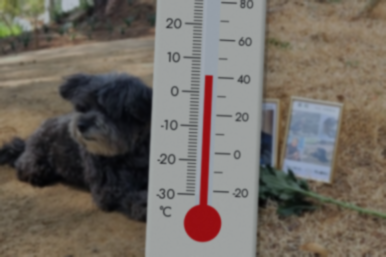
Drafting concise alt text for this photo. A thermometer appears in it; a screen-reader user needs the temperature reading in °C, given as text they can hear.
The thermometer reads 5 °C
